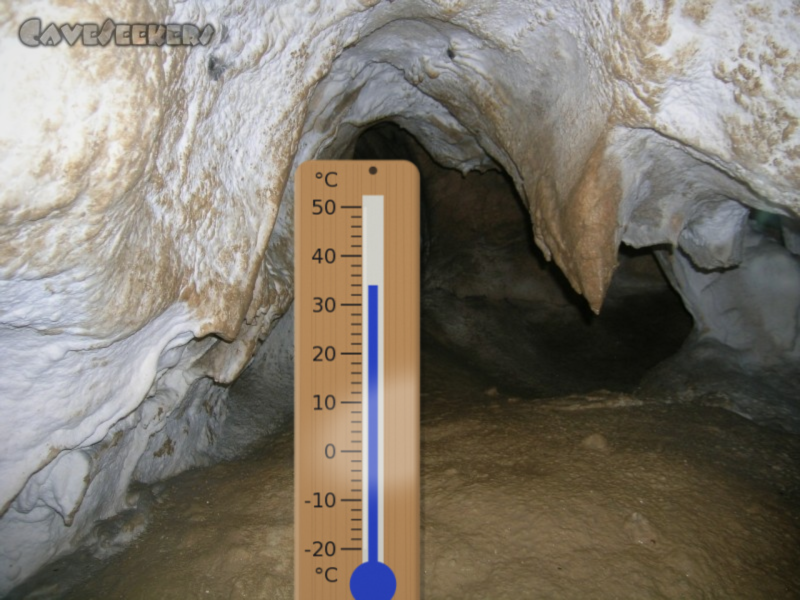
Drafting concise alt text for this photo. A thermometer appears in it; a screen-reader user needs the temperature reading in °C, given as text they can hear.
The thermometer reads 34 °C
